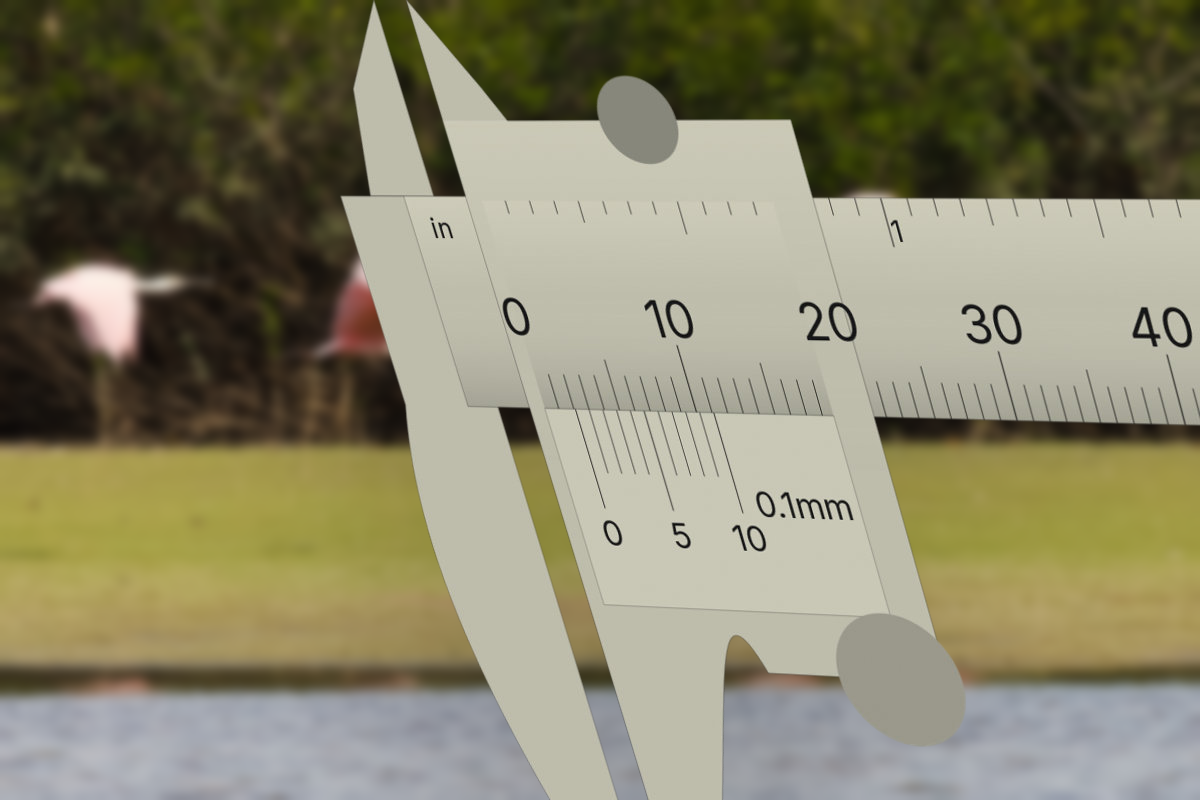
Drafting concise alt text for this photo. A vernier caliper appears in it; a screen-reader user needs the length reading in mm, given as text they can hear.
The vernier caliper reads 2.1 mm
